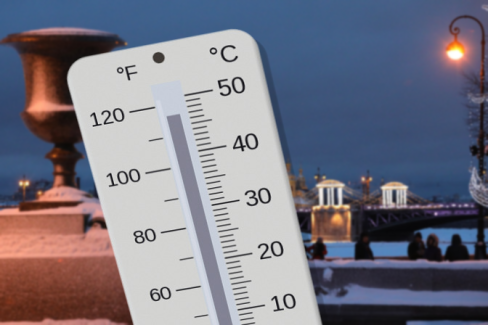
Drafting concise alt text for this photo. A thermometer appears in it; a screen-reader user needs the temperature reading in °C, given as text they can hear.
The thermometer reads 47 °C
